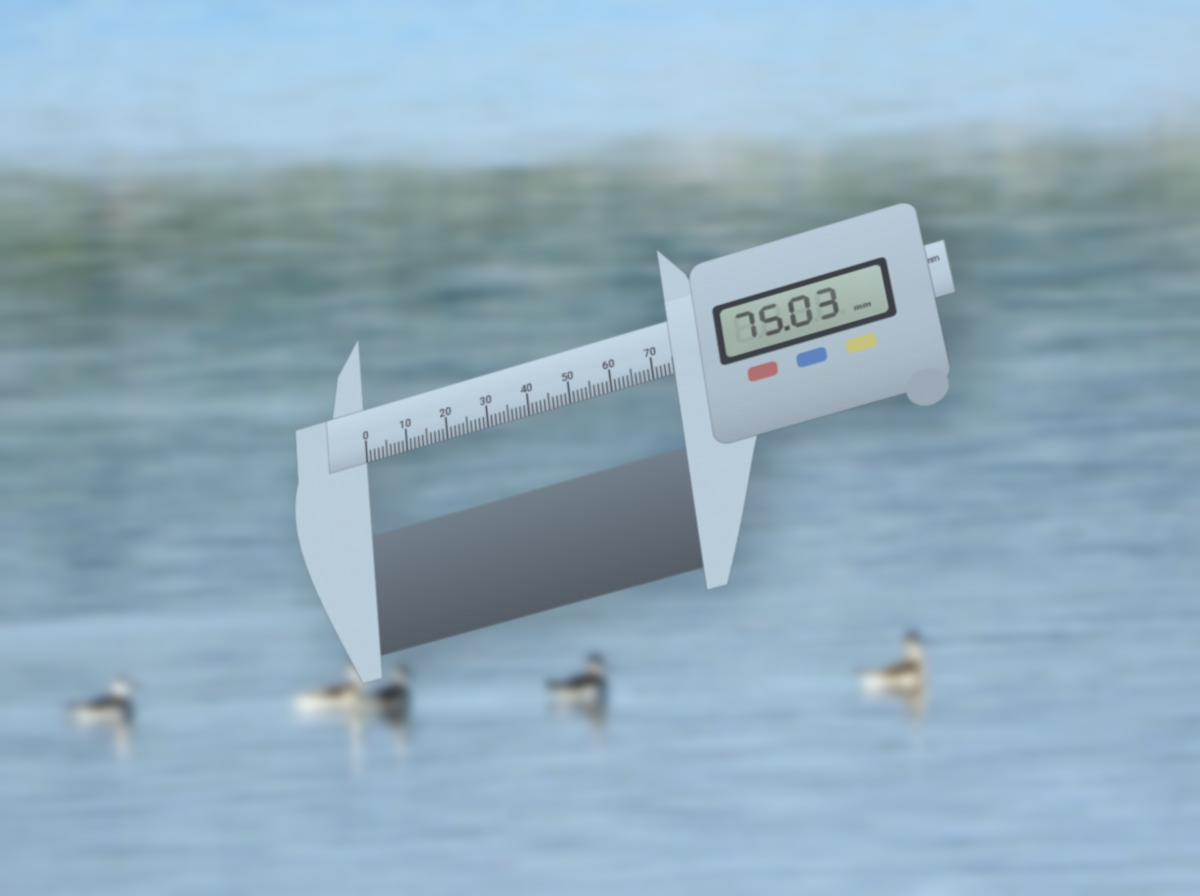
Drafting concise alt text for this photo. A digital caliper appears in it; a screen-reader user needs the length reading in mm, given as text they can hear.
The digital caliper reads 75.03 mm
